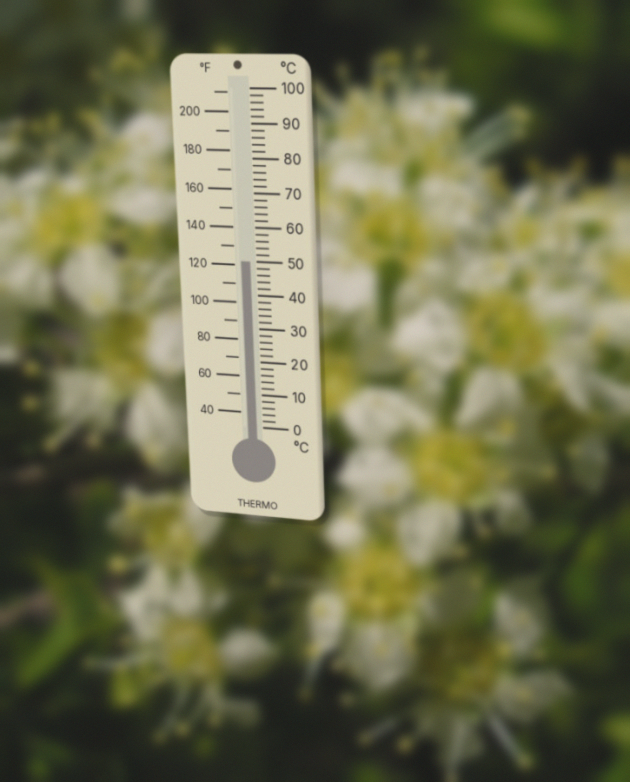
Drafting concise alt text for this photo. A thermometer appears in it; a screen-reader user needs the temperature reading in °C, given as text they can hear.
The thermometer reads 50 °C
